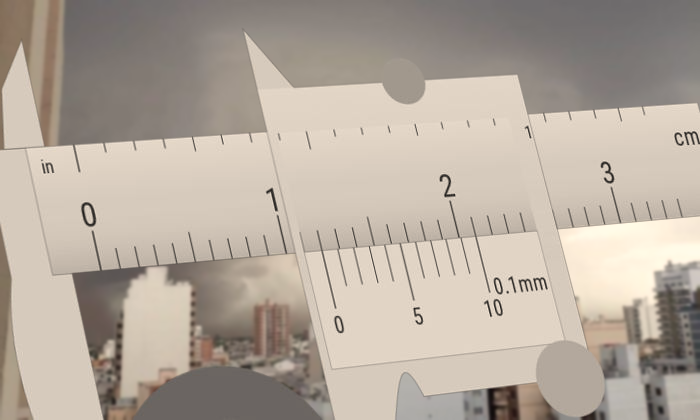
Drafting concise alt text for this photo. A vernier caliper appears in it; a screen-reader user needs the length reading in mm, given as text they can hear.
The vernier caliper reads 12.0 mm
